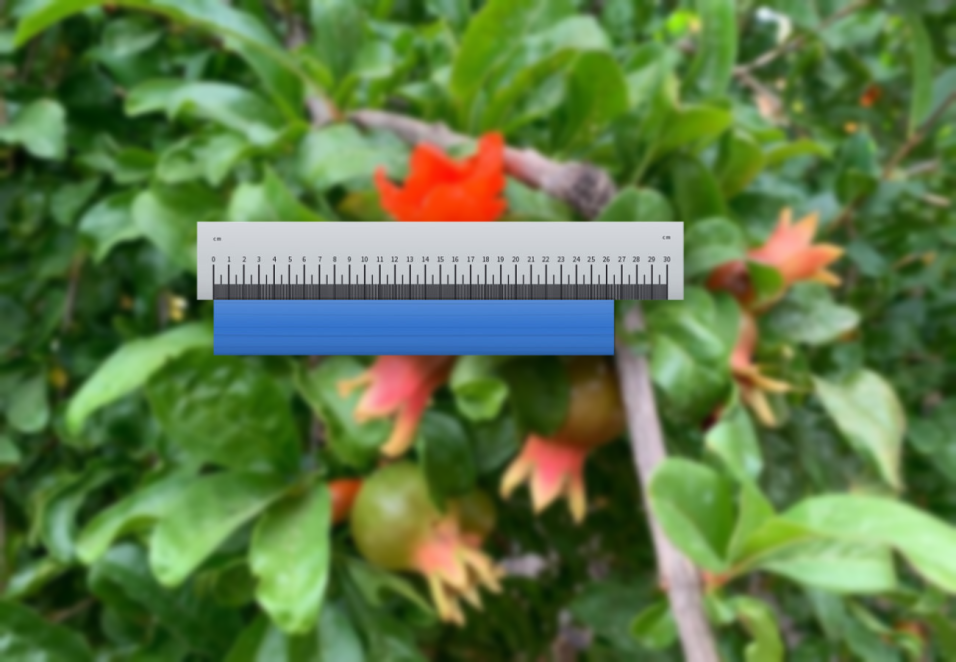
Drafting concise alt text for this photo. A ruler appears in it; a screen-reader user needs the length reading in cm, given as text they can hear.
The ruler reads 26.5 cm
